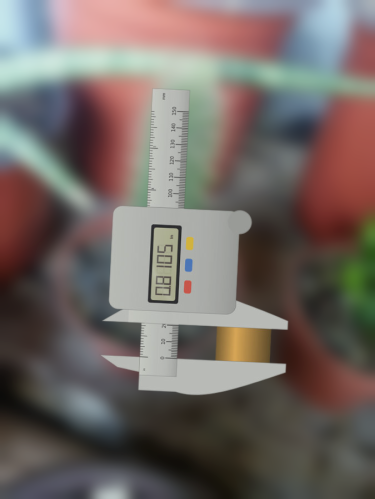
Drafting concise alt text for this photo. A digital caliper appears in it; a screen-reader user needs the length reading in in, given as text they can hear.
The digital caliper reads 0.8105 in
